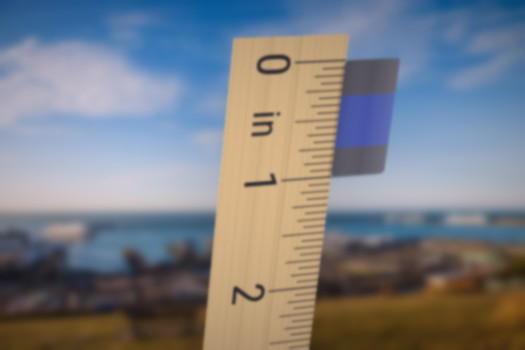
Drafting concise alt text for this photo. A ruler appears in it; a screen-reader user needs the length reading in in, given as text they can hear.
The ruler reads 1 in
